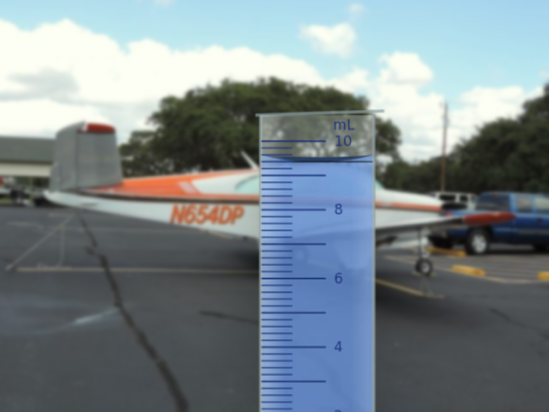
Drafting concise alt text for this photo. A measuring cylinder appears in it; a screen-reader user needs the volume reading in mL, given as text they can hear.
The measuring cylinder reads 9.4 mL
